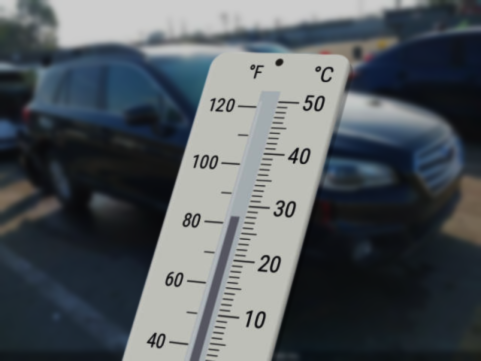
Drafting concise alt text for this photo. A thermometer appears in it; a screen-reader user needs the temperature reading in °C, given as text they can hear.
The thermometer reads 28 °C
